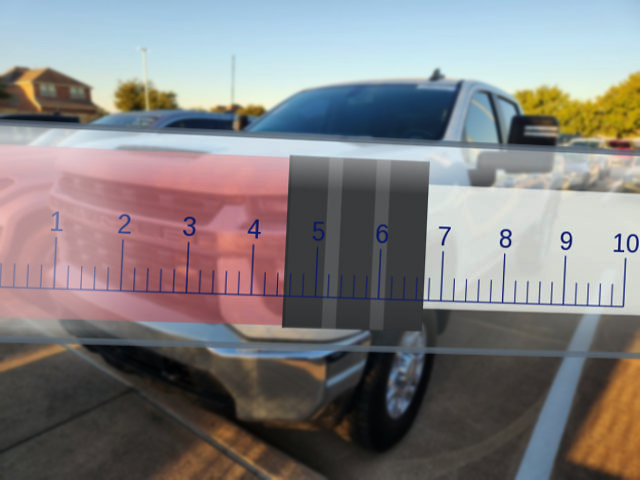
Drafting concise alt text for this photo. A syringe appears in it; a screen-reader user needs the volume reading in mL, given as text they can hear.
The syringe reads 4.5 mL
